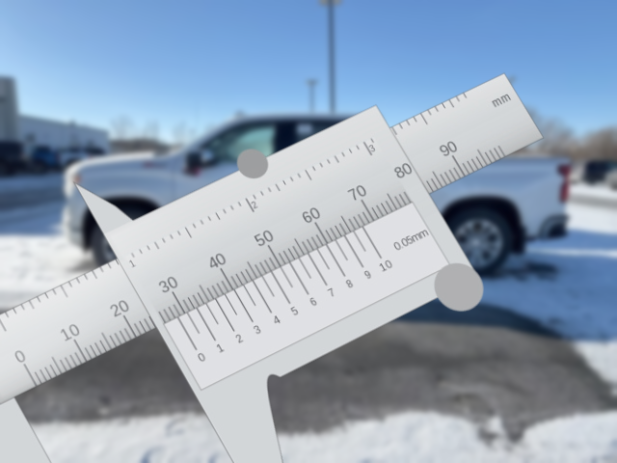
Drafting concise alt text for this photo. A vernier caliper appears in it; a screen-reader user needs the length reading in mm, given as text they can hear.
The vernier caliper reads 28.5 mm
